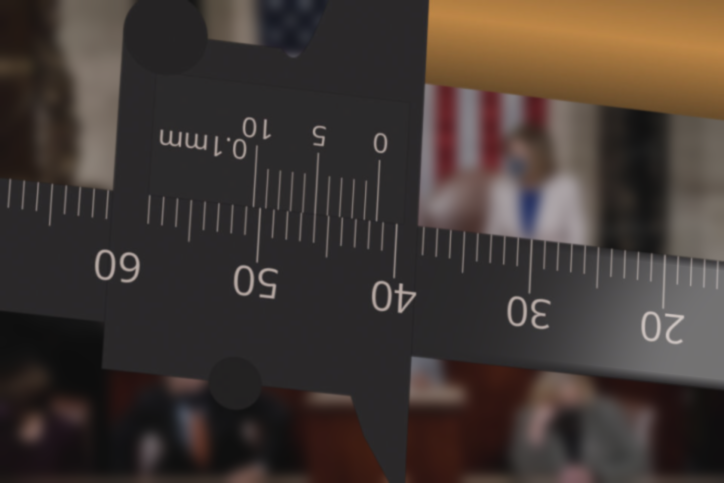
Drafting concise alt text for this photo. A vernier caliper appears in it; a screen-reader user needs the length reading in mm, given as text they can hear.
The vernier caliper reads 41.5 mm
